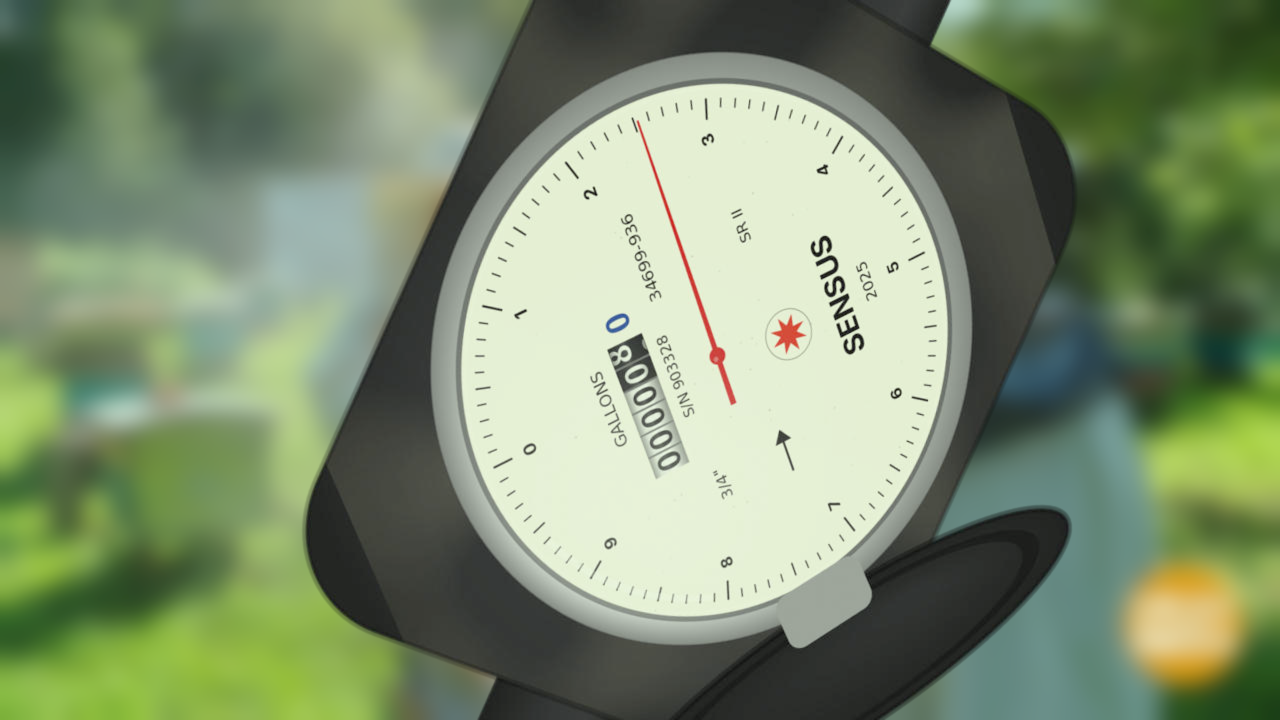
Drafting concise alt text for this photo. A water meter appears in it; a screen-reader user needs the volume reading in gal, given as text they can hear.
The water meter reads 82.5 gal
